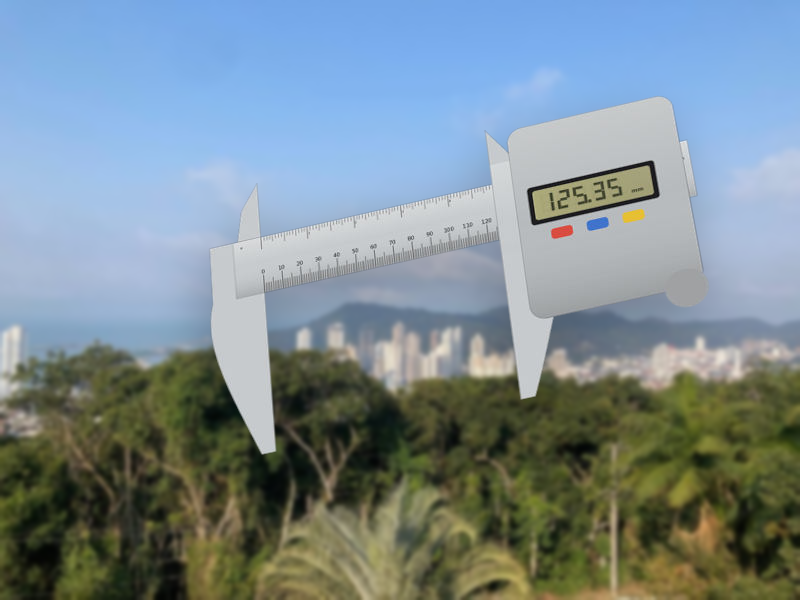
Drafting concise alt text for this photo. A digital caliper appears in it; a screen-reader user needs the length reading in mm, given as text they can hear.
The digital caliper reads 125.35 mm
